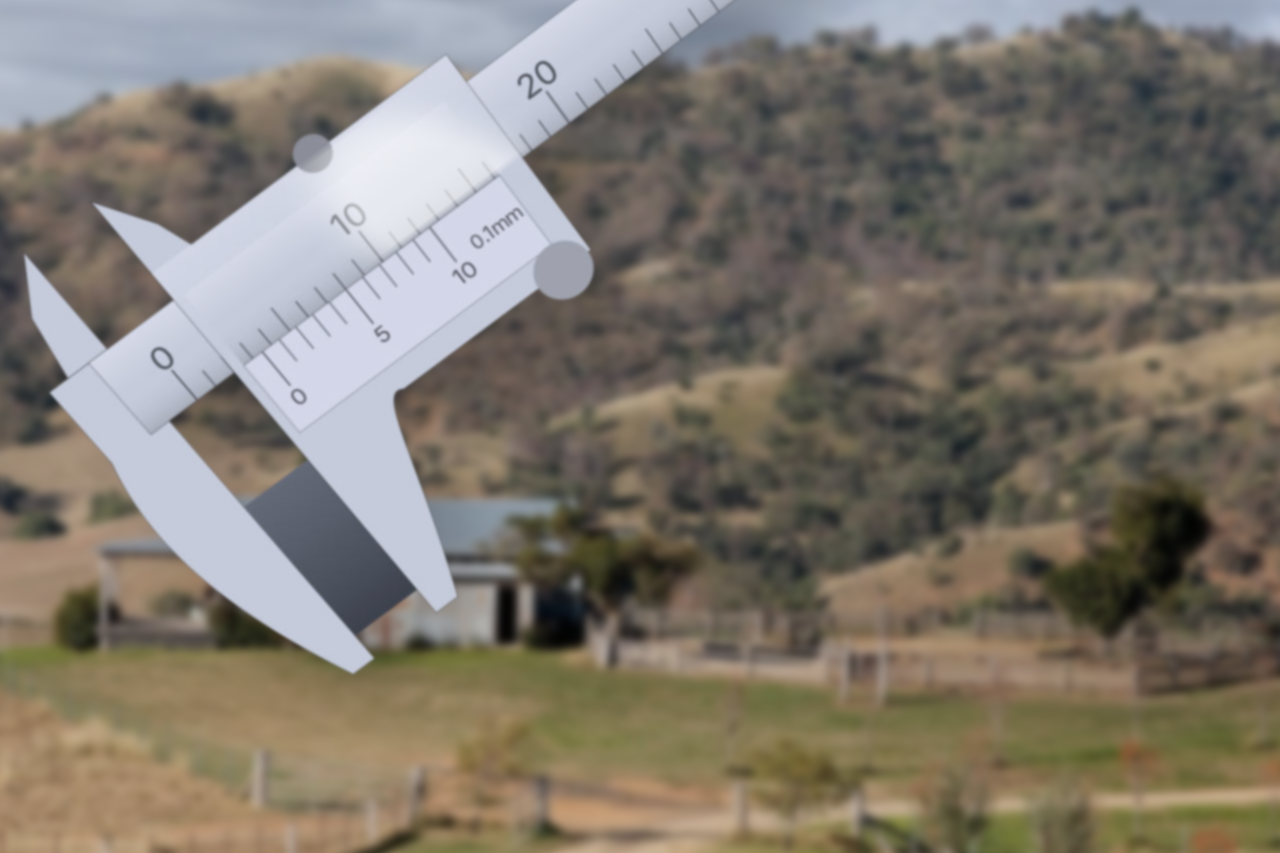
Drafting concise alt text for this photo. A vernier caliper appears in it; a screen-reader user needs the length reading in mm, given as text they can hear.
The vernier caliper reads 3.5 mm
